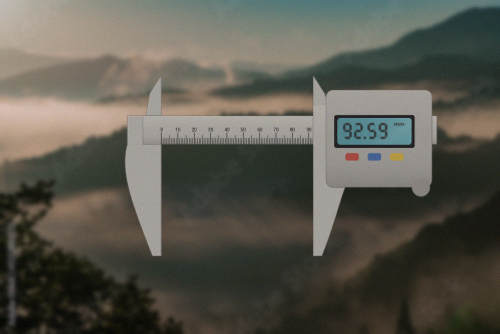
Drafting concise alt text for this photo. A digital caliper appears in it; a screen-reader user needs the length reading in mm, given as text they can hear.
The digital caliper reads 92.59 mm
